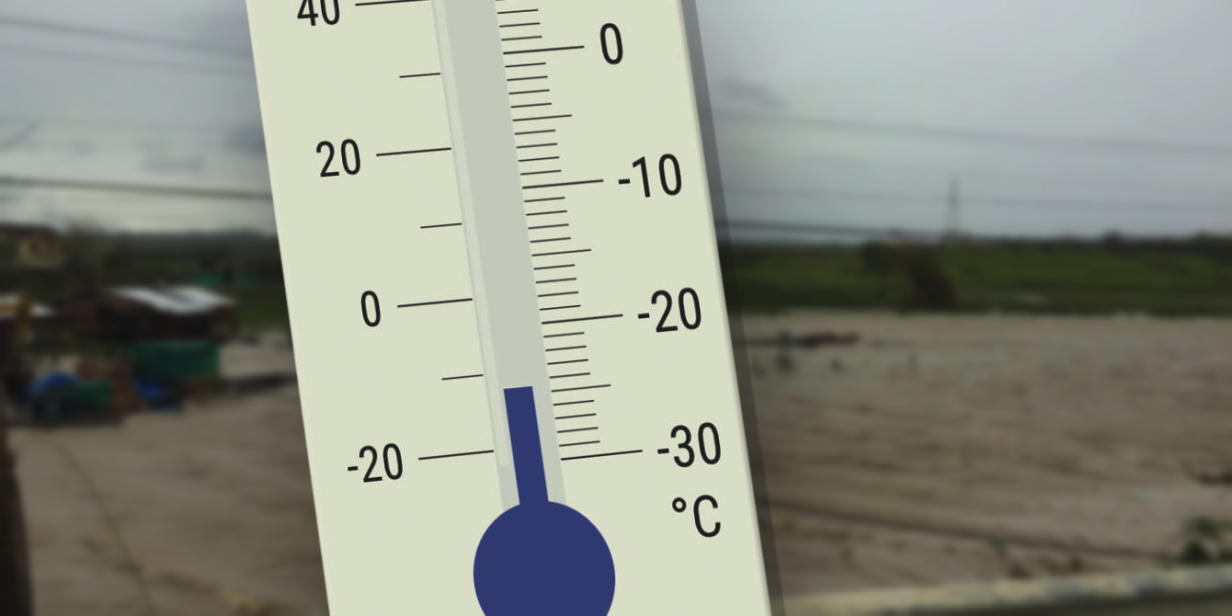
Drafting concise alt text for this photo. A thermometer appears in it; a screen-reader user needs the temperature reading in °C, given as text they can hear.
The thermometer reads -24.5 °C
